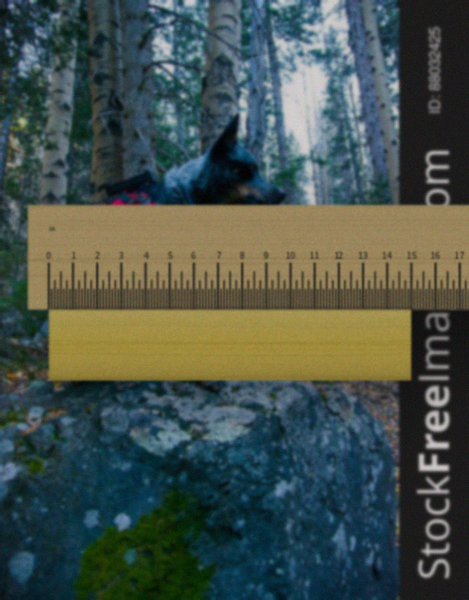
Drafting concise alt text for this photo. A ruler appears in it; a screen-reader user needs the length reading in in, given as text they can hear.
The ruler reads 15 in
